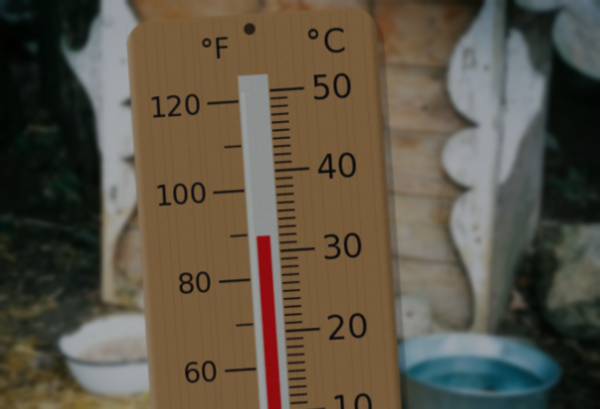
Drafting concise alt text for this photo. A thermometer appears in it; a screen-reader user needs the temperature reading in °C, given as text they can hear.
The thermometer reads 32 °C
